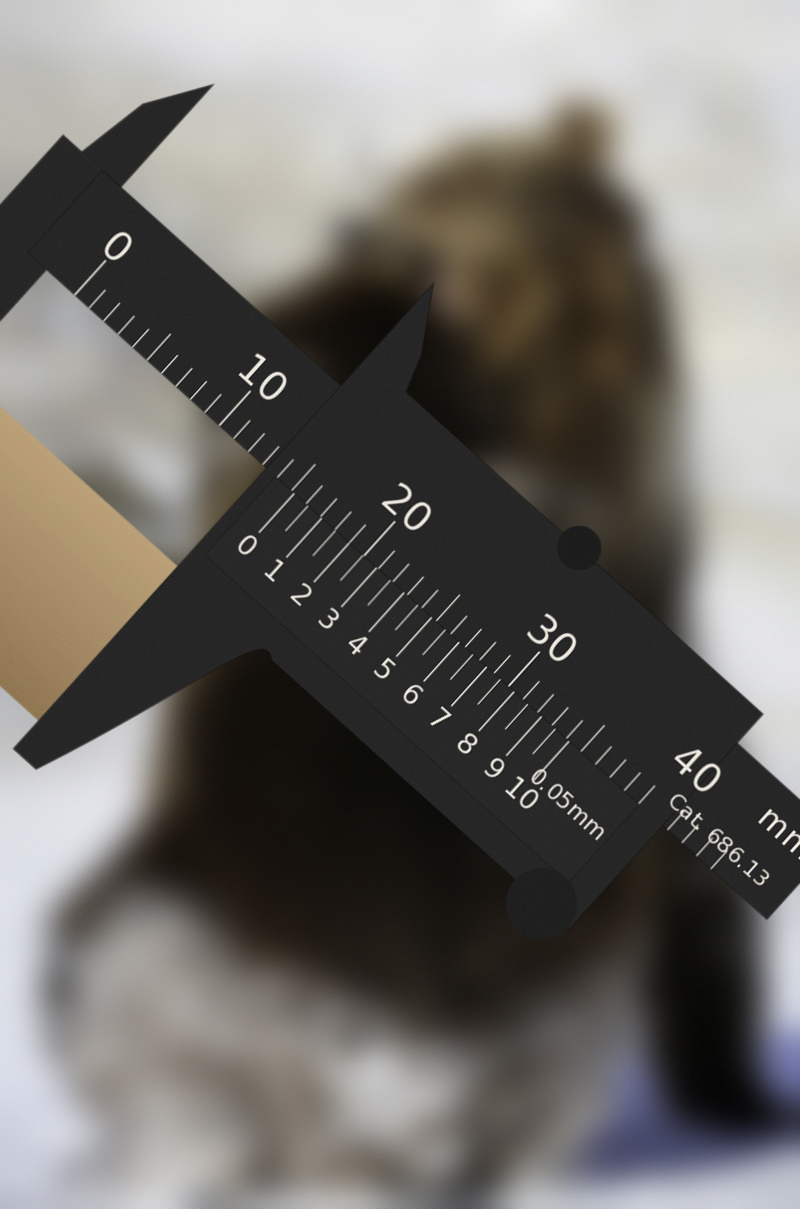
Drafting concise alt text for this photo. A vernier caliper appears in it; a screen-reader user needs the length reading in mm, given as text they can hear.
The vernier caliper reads 15.2 mm
